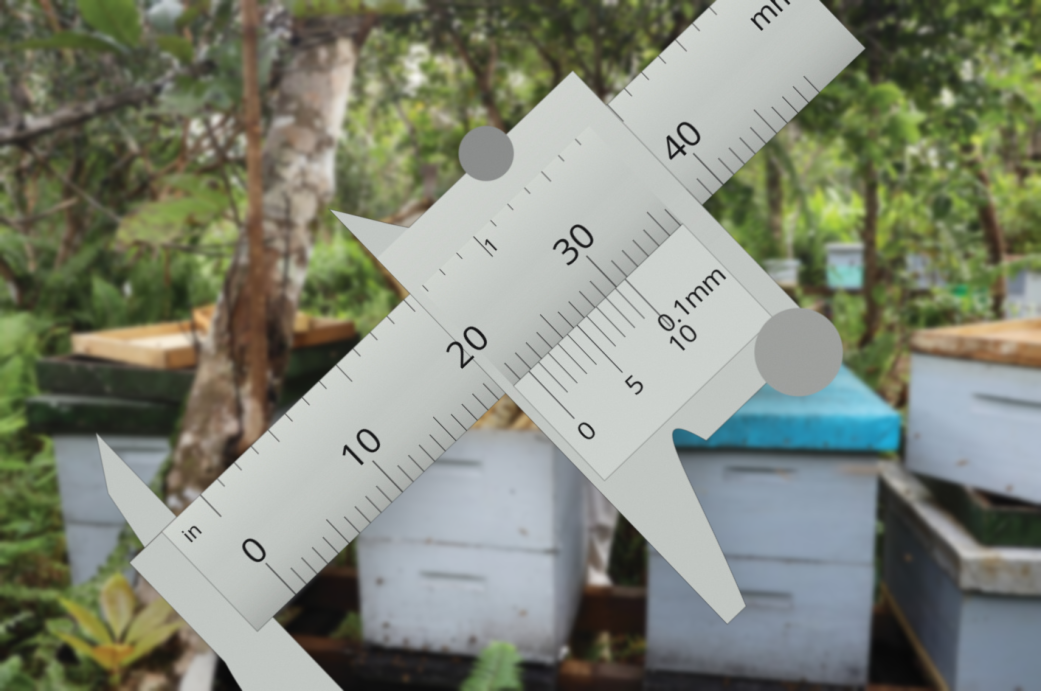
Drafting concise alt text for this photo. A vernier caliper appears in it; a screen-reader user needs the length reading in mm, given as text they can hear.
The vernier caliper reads 21.8 mm
